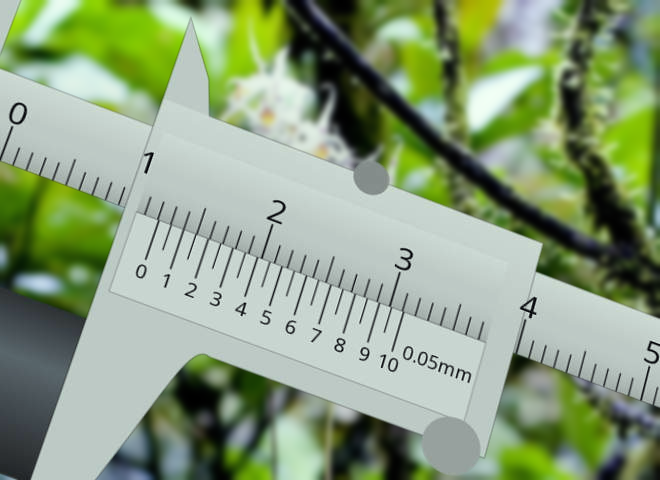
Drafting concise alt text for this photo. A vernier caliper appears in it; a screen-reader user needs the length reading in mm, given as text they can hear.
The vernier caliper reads 12.1 mm
